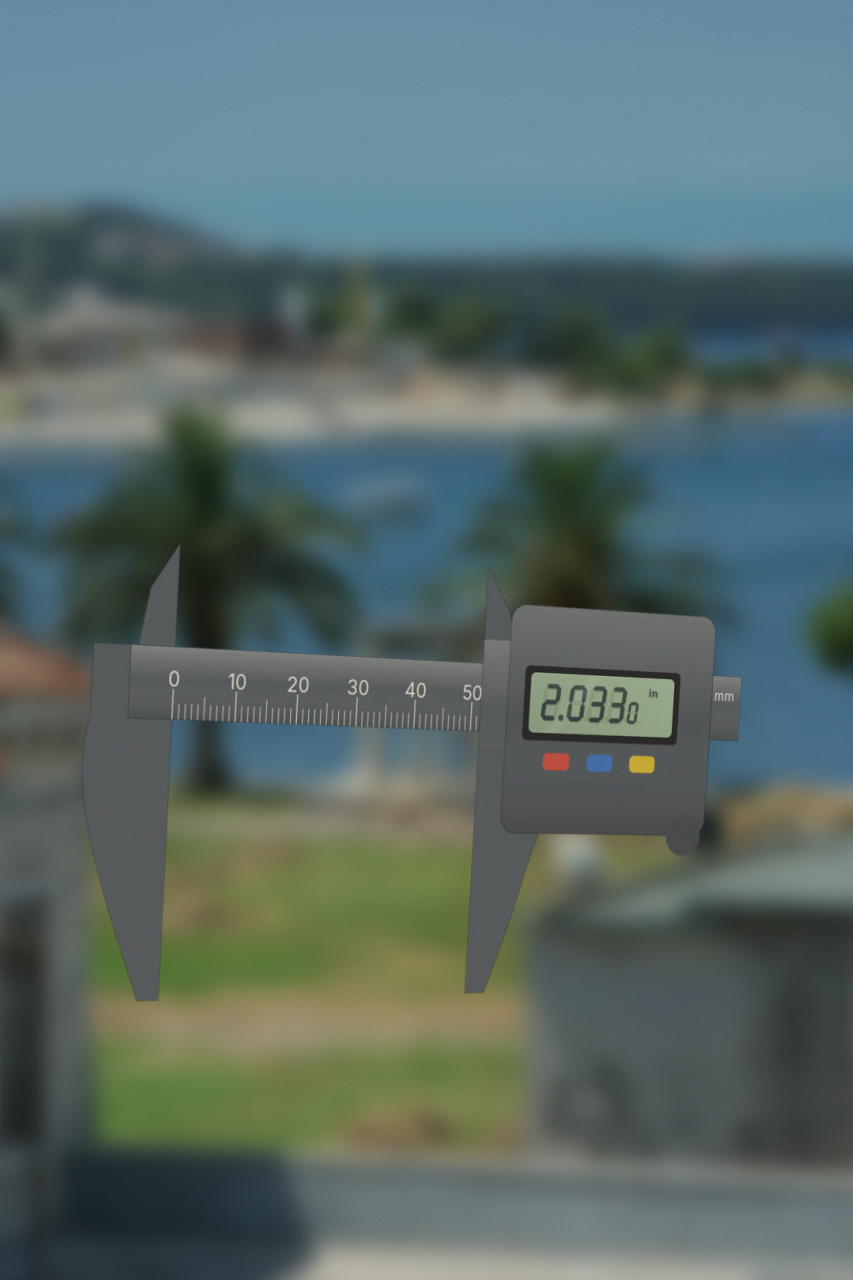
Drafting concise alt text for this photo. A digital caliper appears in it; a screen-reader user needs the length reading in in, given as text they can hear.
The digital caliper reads 2.0330 in
